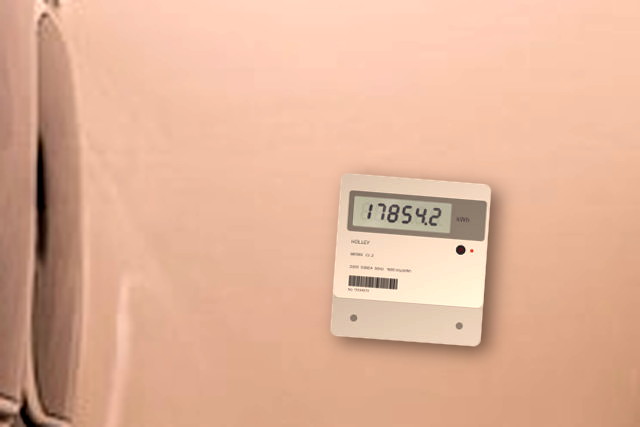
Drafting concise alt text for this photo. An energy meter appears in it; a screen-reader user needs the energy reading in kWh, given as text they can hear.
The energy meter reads 17854.2 kWh
